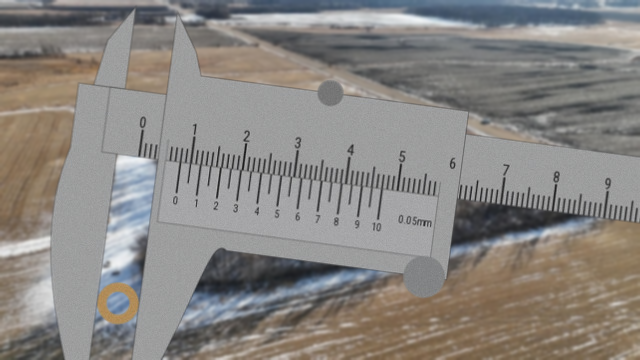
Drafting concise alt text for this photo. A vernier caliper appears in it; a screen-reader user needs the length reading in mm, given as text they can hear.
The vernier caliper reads 8.0 mm
